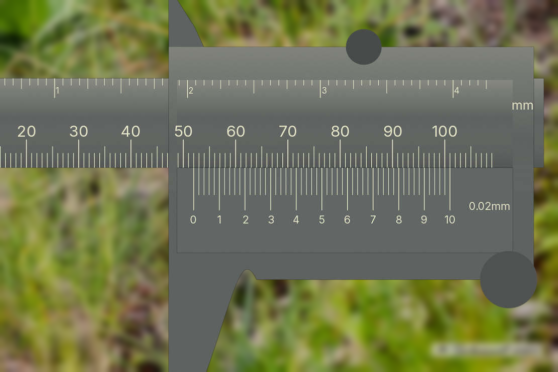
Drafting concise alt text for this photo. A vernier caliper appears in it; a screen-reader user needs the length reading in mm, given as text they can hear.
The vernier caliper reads 52.0 mm
